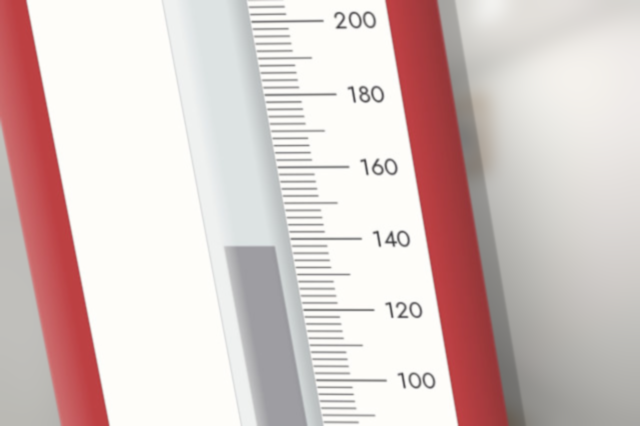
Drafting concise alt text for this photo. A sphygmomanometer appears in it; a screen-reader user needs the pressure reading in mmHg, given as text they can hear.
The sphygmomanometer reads 138 mmHg
